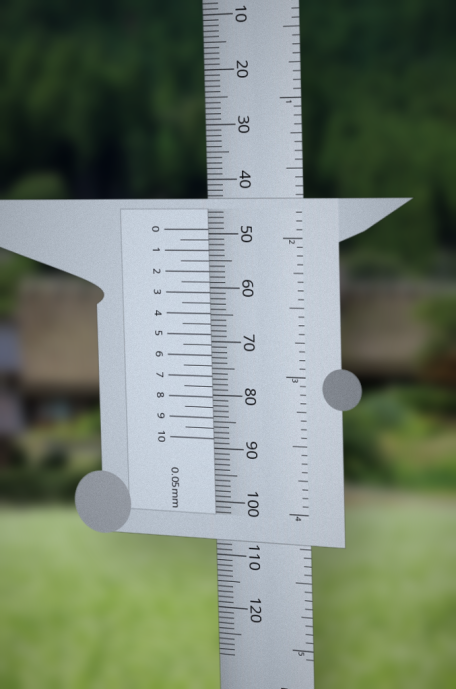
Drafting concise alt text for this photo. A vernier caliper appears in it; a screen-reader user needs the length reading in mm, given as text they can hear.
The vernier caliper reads 49.2 mm
